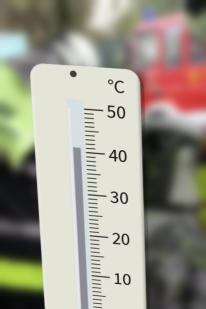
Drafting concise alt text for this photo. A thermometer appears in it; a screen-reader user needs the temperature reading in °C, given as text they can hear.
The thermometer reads 41 °C
